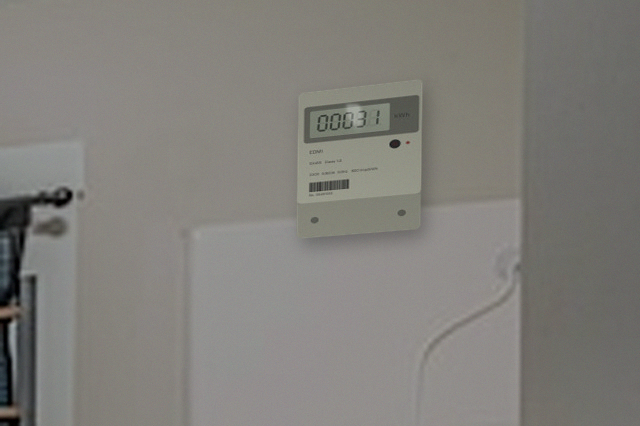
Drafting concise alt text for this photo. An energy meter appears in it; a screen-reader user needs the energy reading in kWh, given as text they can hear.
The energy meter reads 31 kWh
